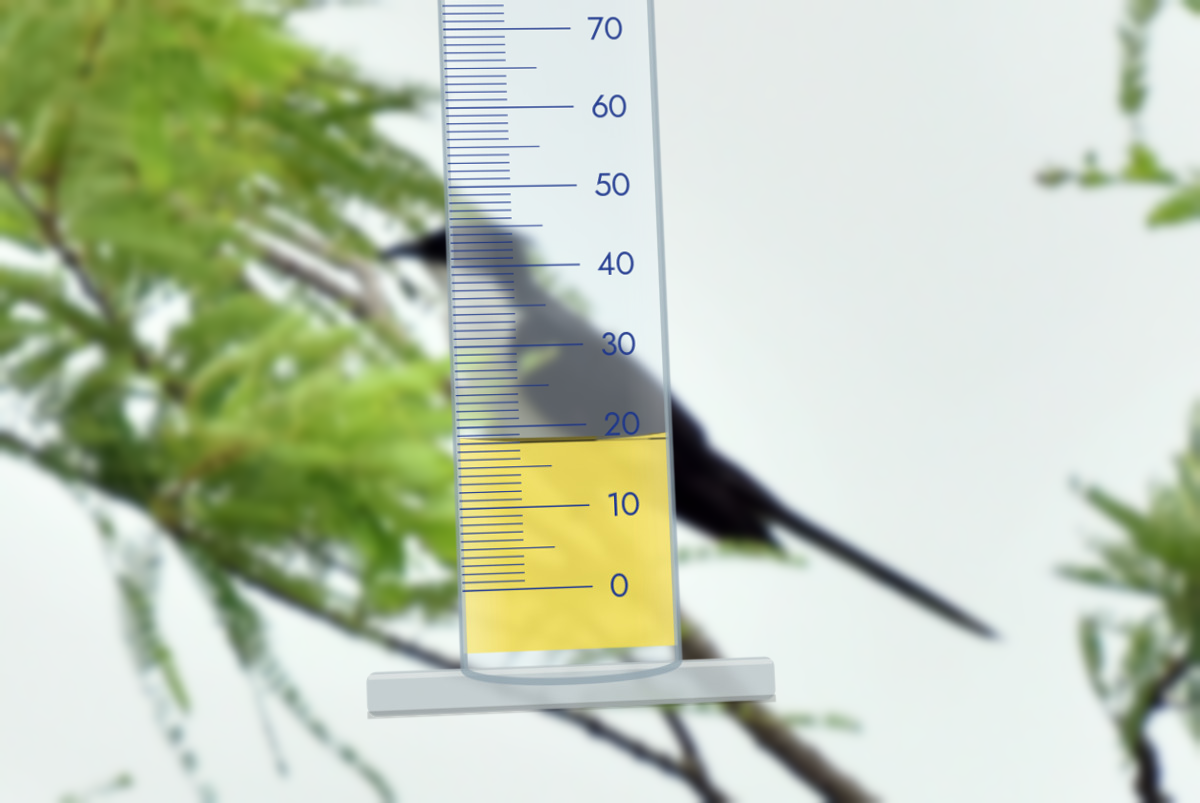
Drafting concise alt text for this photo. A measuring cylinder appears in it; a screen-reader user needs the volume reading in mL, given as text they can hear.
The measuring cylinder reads 18 mL
